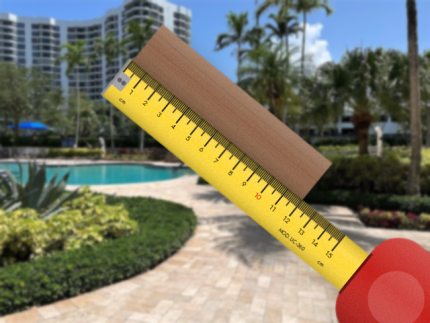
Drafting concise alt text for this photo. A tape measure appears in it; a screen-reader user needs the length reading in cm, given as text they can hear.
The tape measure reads 12 cm
